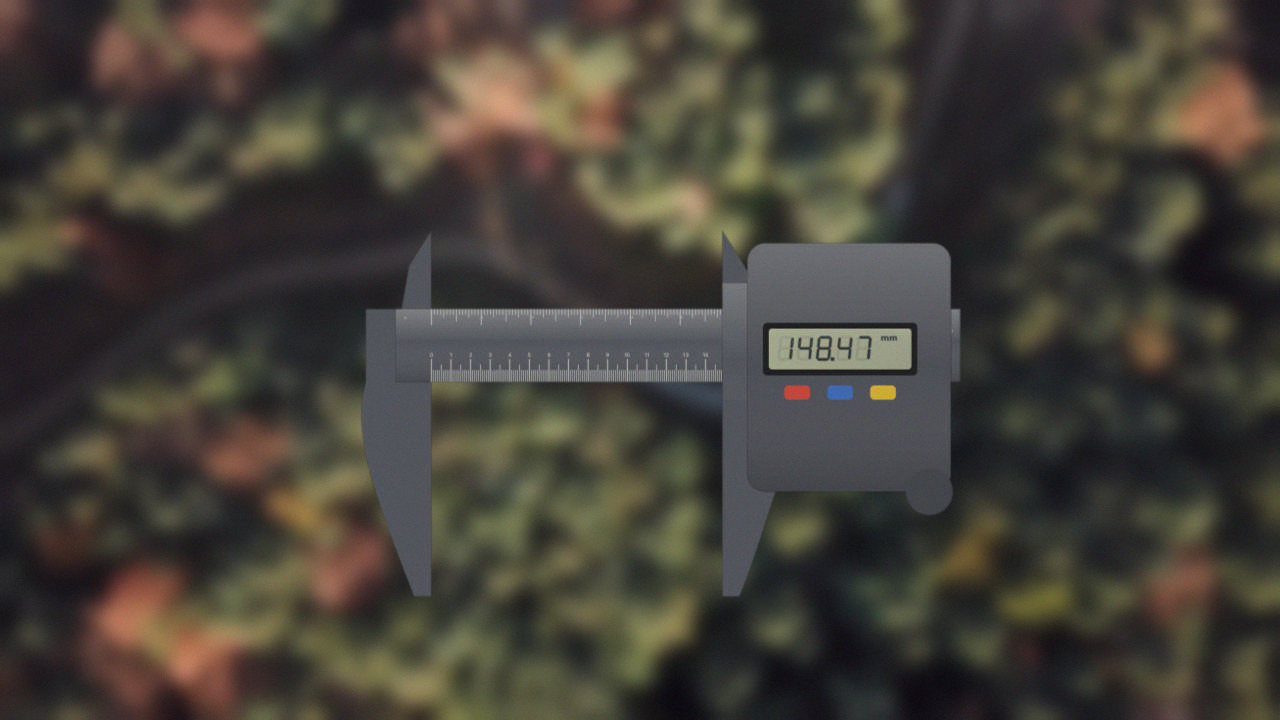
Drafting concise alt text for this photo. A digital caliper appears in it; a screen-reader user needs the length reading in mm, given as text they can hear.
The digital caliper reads 148.47 mm
